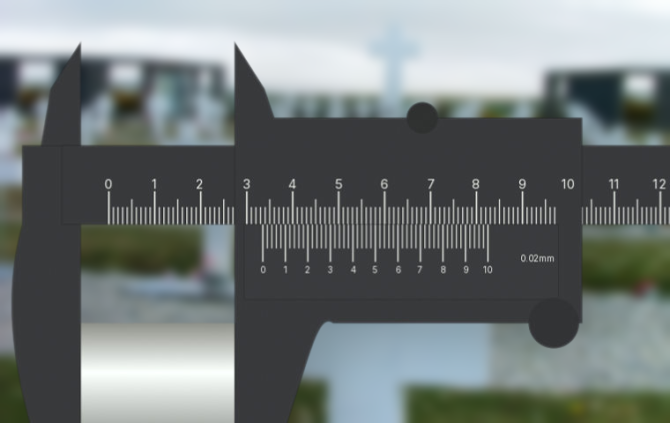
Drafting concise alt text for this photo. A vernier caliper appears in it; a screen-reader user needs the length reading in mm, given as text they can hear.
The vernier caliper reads 33.5 mm
